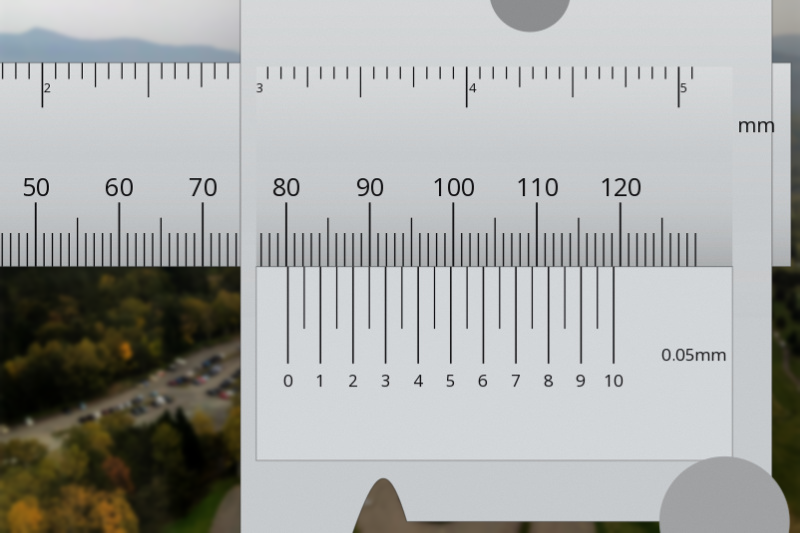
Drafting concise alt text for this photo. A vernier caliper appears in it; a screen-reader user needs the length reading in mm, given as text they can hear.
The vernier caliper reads 80.2 mm
